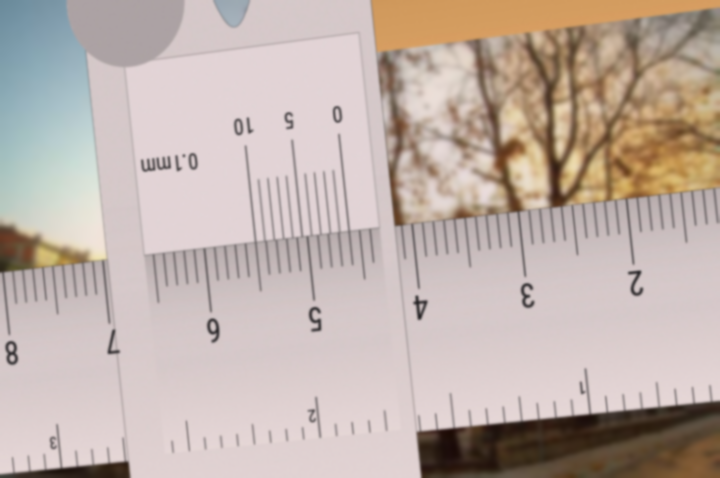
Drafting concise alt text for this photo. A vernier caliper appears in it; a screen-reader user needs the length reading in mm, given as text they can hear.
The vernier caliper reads 46.0 mm
